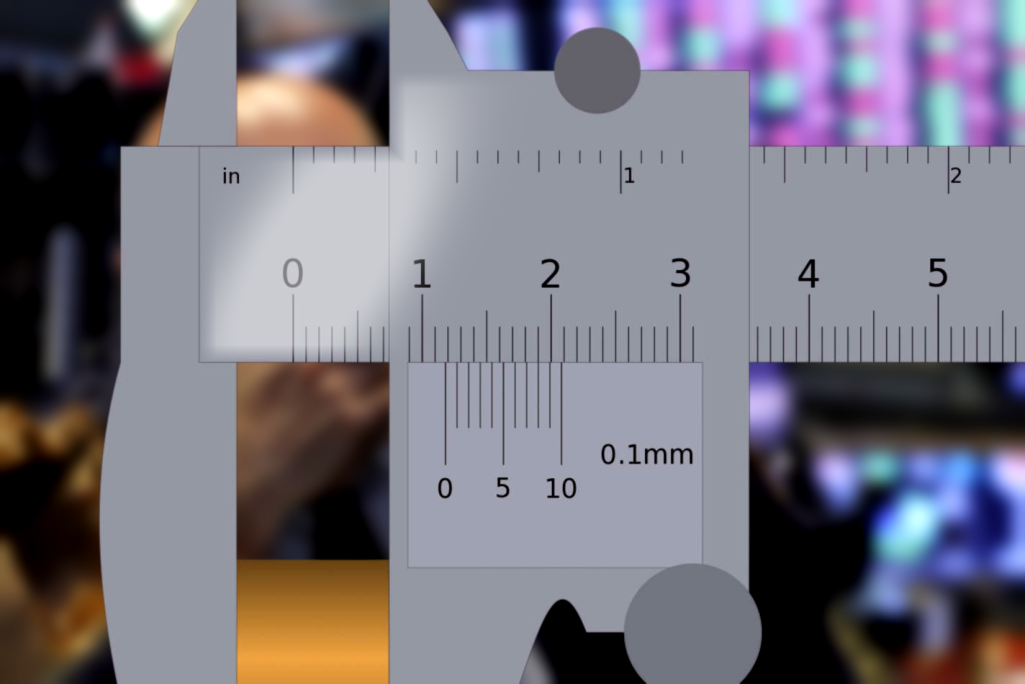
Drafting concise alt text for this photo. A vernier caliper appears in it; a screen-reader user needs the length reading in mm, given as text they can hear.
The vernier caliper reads 11.8 mm
